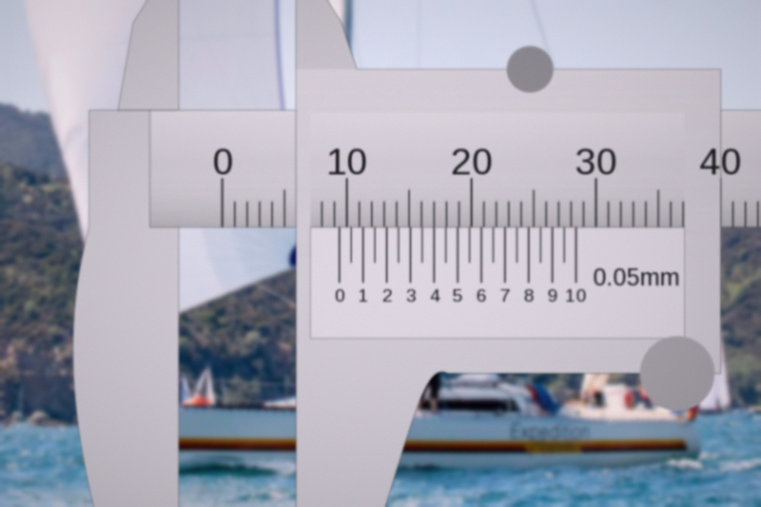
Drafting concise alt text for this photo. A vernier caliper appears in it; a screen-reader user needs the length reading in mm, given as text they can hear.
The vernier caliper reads 9.4 mm
